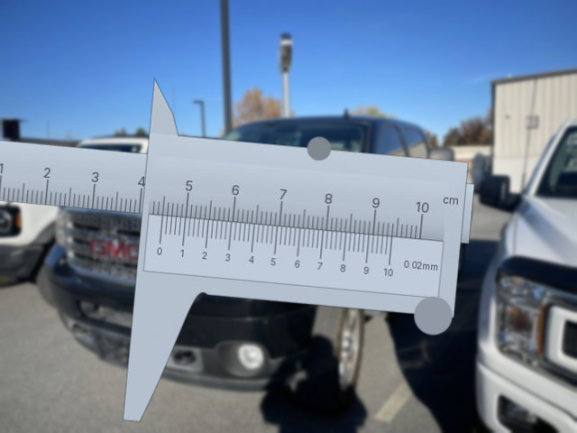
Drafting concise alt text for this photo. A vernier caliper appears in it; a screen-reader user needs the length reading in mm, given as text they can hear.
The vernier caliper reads 45.0 mm
